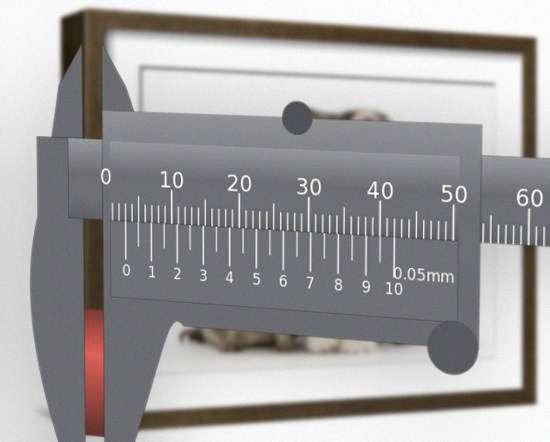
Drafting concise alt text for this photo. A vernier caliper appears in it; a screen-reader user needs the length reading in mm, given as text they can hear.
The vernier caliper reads 3.0 mm
